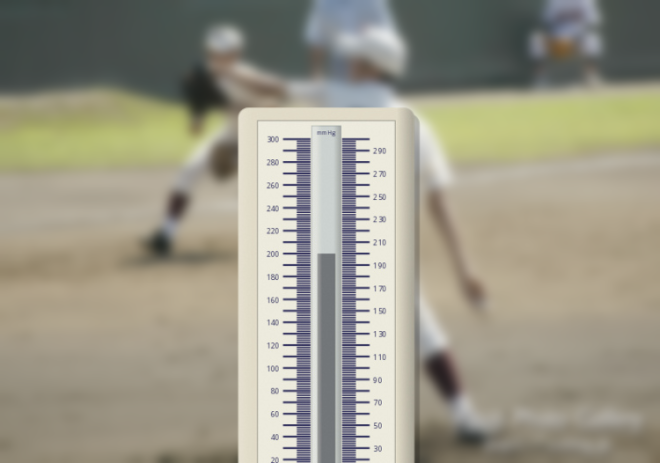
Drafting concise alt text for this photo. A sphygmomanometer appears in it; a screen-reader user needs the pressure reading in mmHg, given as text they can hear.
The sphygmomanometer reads 200 mmHg
